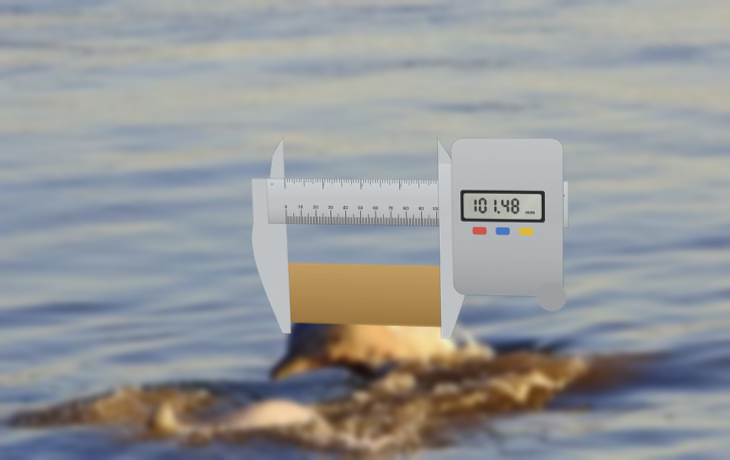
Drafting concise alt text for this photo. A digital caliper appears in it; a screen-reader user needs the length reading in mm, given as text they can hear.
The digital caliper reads 101.48 mm
